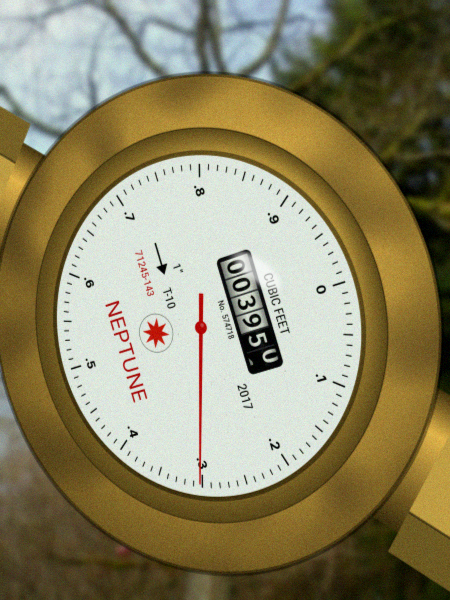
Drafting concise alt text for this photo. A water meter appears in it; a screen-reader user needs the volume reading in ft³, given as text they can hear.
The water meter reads 3950.30 ft³
